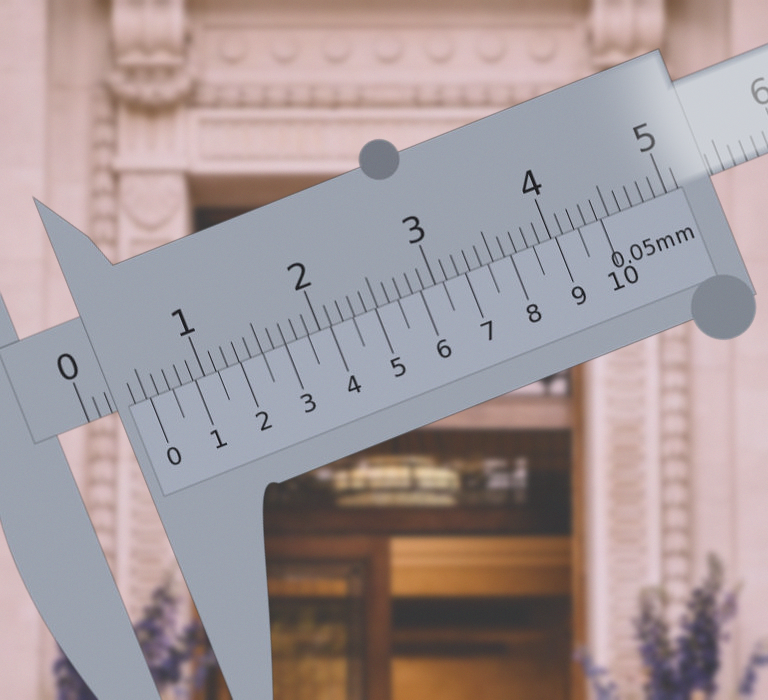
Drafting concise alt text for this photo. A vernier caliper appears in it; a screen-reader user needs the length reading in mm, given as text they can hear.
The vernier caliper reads 5.3 mm
